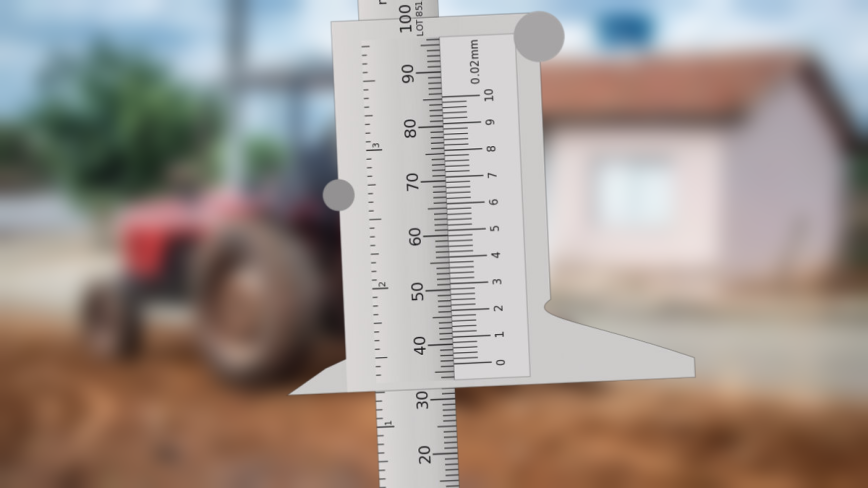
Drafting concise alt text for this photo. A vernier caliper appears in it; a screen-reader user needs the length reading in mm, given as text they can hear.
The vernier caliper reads 36.4 mm
